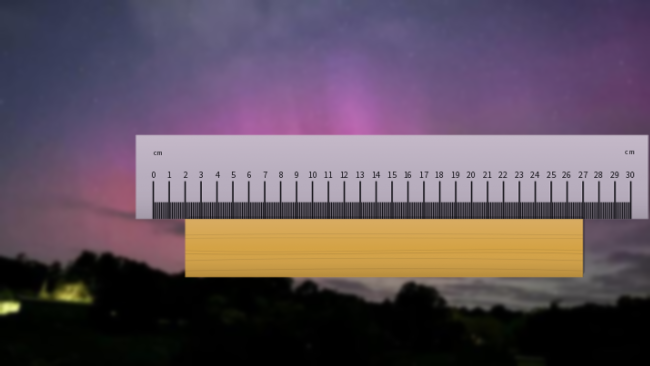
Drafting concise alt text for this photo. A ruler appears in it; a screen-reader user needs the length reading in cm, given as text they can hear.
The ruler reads 25 cm
